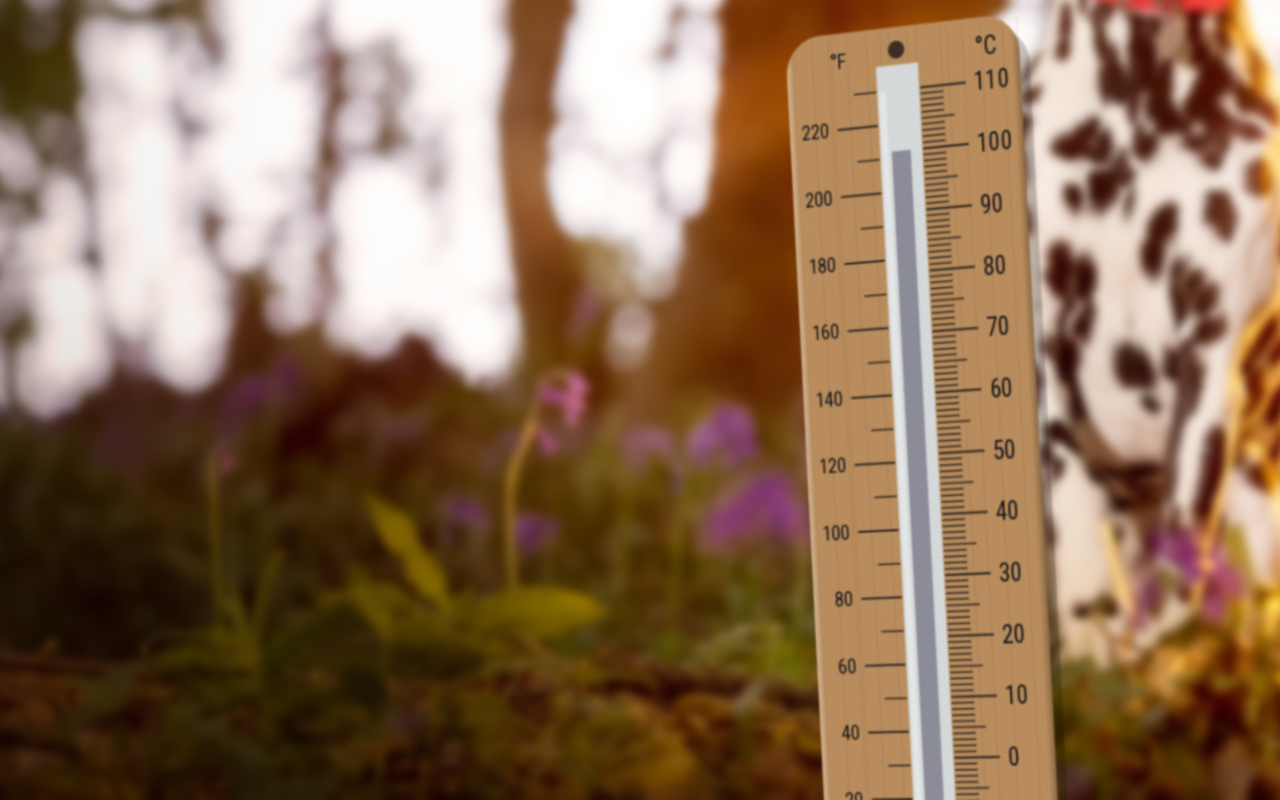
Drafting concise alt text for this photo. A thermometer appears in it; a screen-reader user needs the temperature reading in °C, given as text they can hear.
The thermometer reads 100 °C
